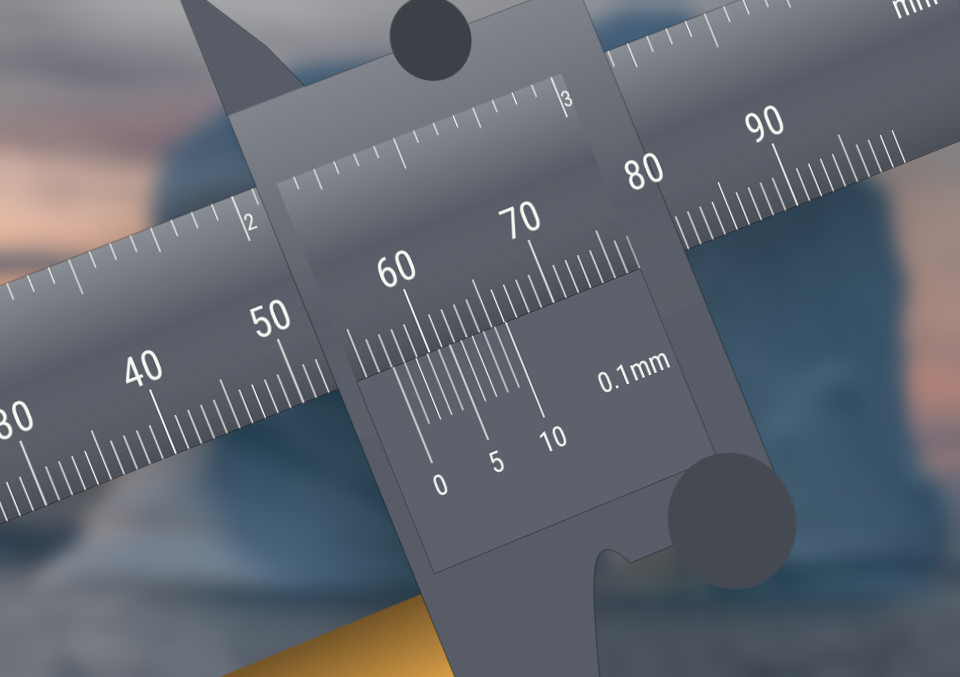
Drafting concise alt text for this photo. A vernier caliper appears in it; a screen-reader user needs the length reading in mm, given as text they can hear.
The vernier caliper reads 57.1 mm
